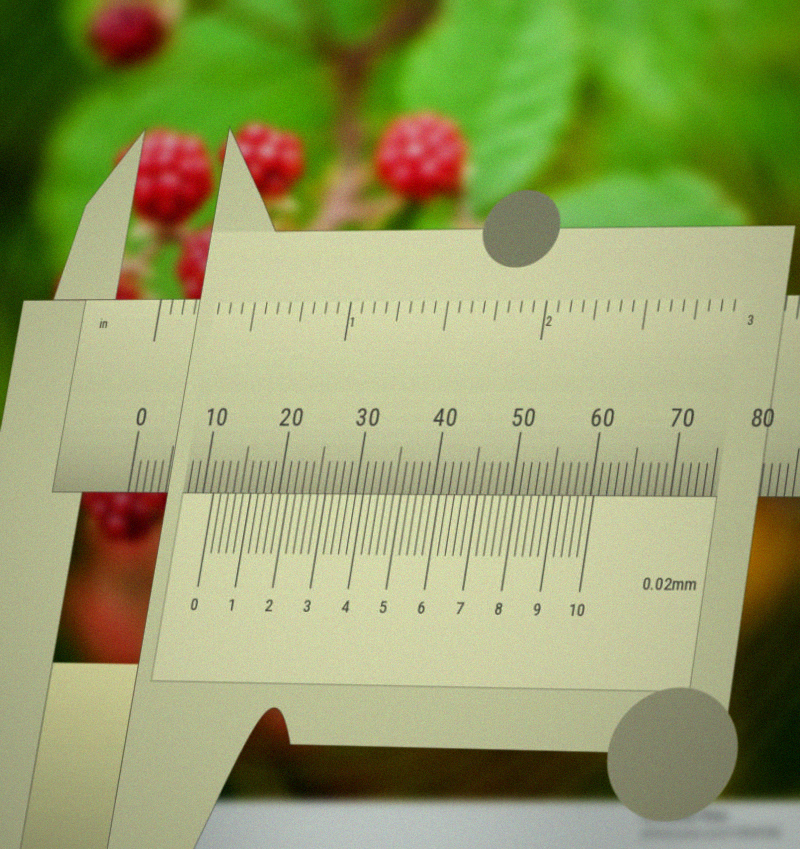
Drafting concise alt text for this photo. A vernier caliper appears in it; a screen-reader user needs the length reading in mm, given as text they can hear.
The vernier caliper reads 11.4 mm
